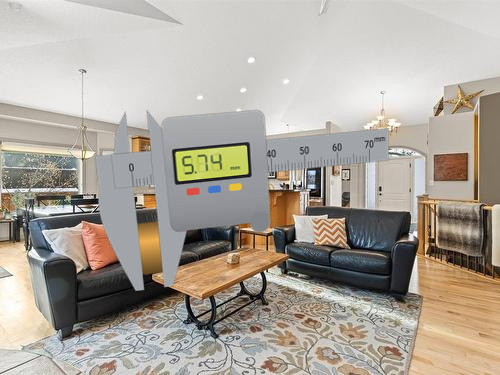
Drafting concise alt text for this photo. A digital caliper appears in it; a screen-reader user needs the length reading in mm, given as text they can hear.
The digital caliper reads 5.74 mm
